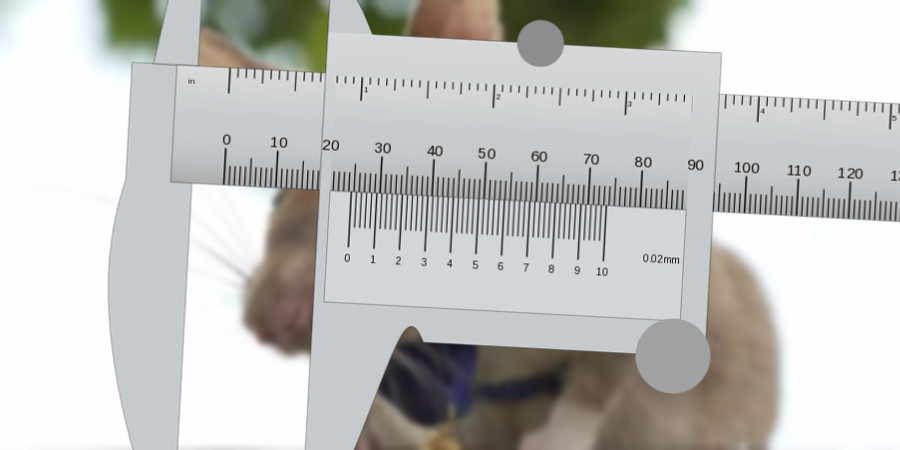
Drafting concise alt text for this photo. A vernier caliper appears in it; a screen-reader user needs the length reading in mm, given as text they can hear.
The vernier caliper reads 24.5 mm
